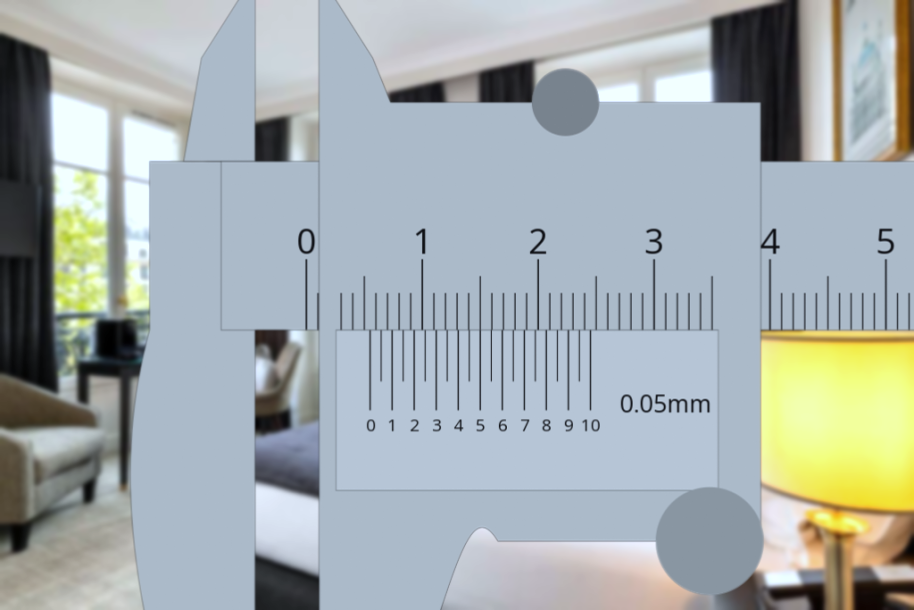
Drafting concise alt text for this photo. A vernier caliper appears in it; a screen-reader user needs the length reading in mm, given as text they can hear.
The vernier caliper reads 5.5 mm
